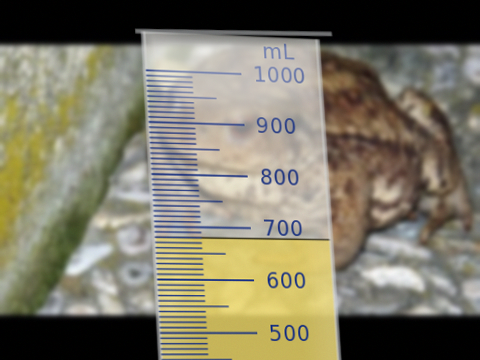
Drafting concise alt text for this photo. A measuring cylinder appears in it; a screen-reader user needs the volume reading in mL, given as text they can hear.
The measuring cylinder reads 680 mL
